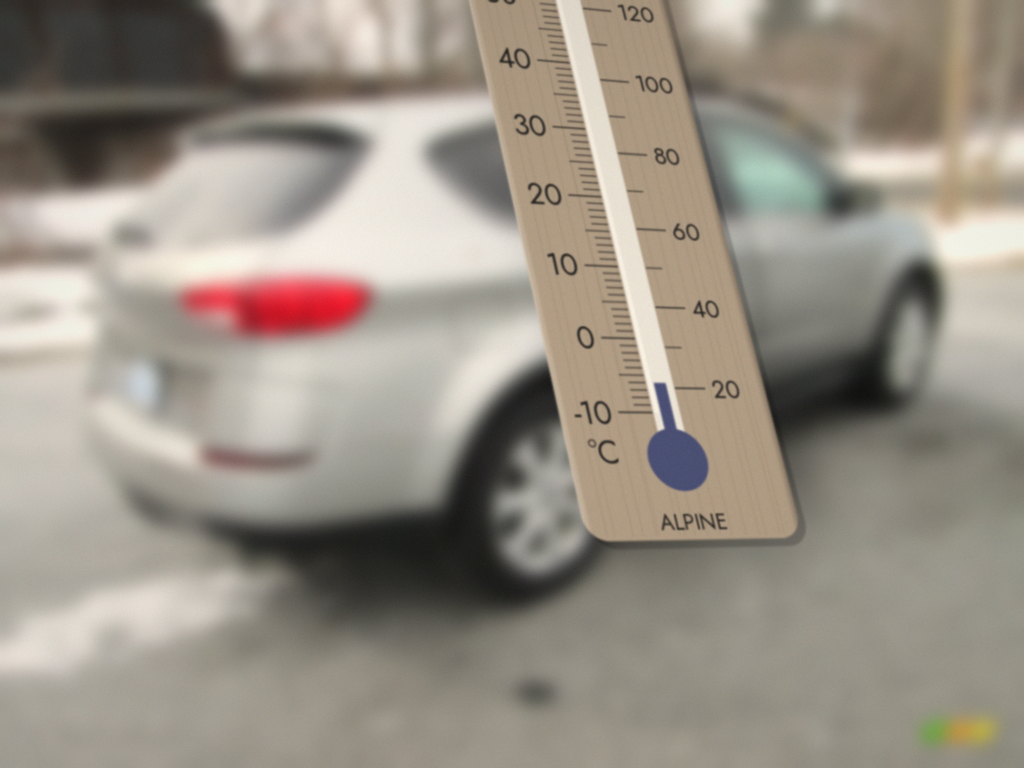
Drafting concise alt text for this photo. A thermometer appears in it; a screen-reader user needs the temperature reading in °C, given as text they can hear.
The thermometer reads -6 °C
